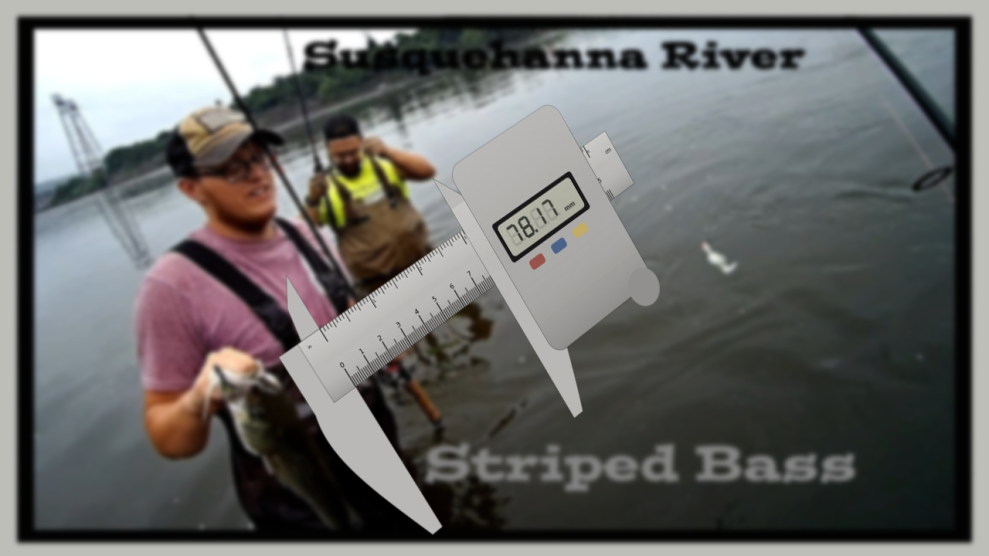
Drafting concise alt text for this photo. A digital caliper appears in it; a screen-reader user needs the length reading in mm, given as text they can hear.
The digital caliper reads 78.17 mm
